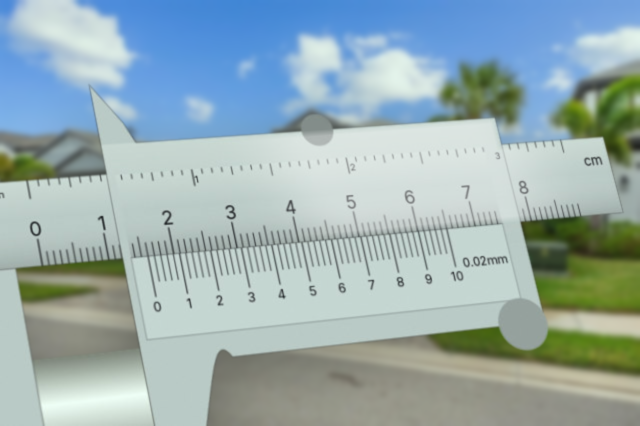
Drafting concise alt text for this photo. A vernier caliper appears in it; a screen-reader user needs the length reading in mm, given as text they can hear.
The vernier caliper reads 16.0 mm
